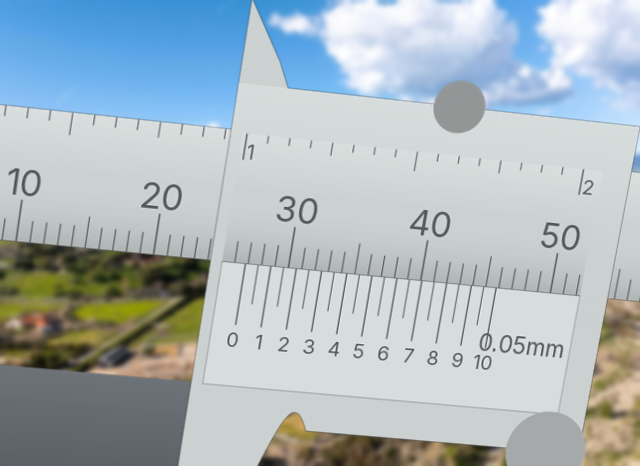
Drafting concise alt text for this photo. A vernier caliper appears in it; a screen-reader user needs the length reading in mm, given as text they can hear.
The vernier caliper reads 26.8 mm
